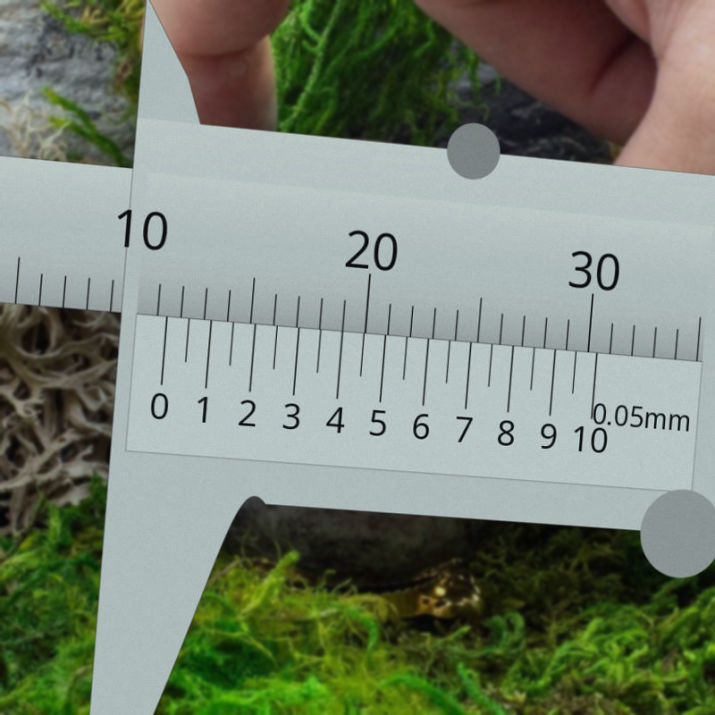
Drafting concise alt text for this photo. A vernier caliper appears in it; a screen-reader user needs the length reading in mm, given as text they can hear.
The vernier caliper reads 11.40 mm
